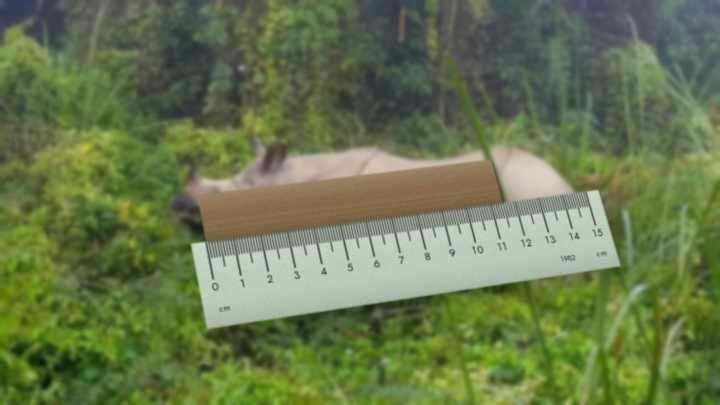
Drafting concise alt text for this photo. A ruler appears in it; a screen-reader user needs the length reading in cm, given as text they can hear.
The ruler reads 11.5 cm
